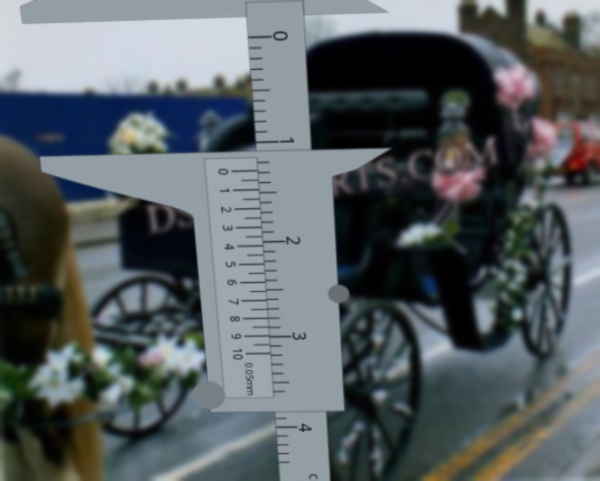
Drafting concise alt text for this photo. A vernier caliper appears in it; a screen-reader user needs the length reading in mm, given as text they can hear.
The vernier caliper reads 12.8 mm
